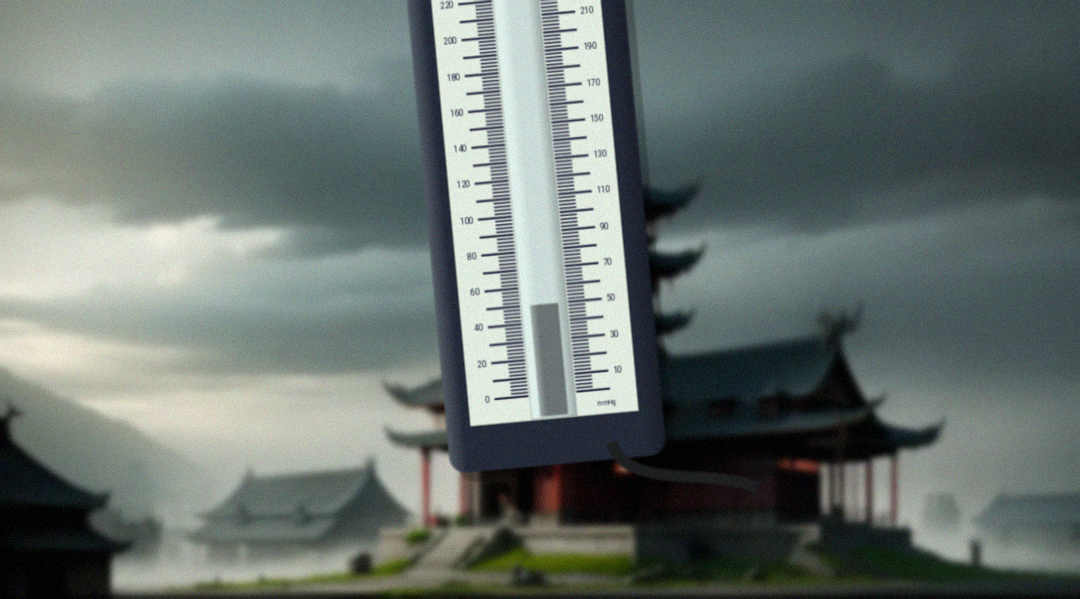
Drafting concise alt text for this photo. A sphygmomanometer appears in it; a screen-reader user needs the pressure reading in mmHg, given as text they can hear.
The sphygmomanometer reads 50 mmHg
